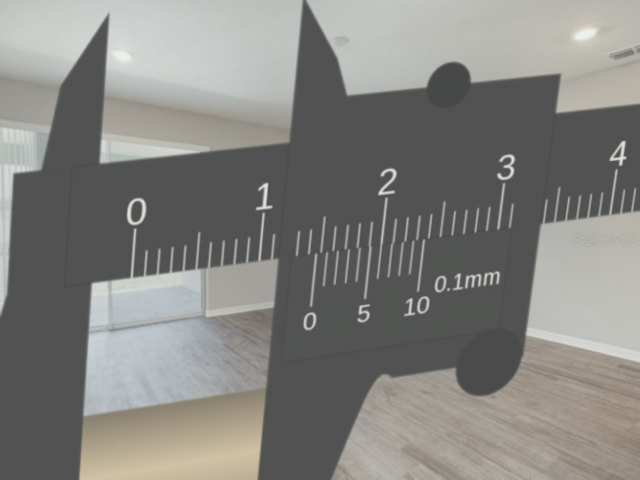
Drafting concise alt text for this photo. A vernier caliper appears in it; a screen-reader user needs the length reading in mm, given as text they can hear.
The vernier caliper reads 14.6 mm
